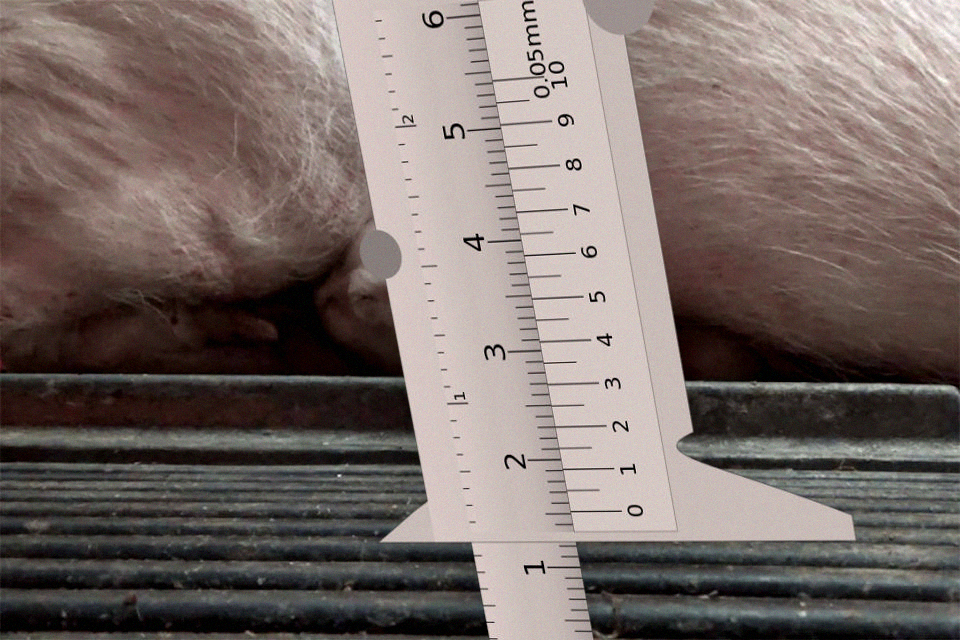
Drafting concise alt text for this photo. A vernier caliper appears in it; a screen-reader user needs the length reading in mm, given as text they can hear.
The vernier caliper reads 15.2 mm
